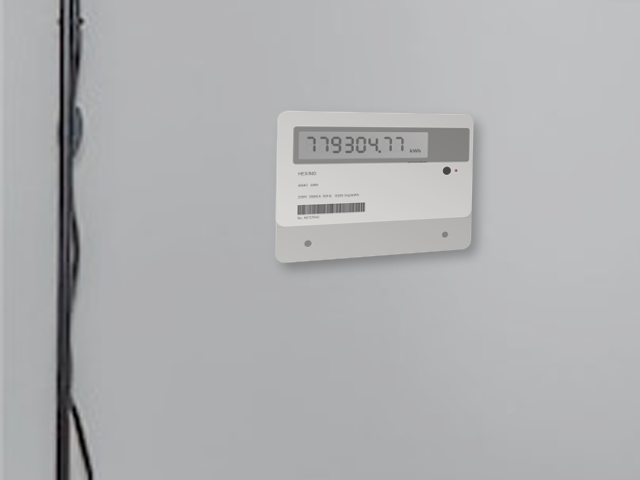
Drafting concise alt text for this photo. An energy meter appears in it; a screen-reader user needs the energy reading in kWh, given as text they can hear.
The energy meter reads 779304.77 kWh
